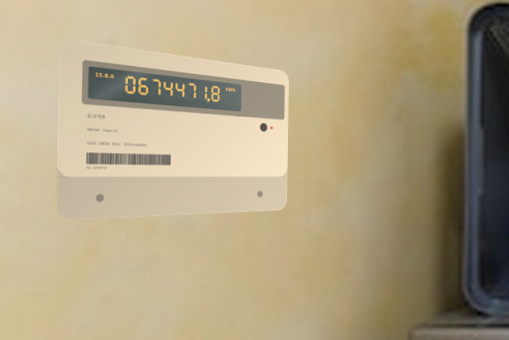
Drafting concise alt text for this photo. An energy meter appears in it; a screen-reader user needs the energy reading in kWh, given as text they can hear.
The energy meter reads 674471.8 kWh
